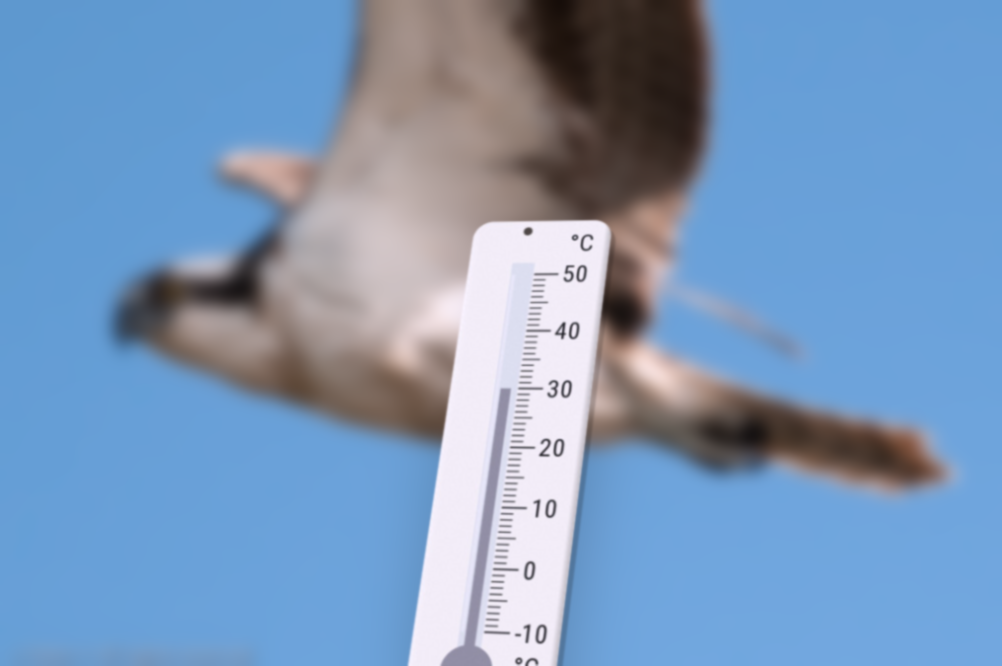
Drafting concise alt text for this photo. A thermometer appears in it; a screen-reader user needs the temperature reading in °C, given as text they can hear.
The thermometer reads 30 °C
